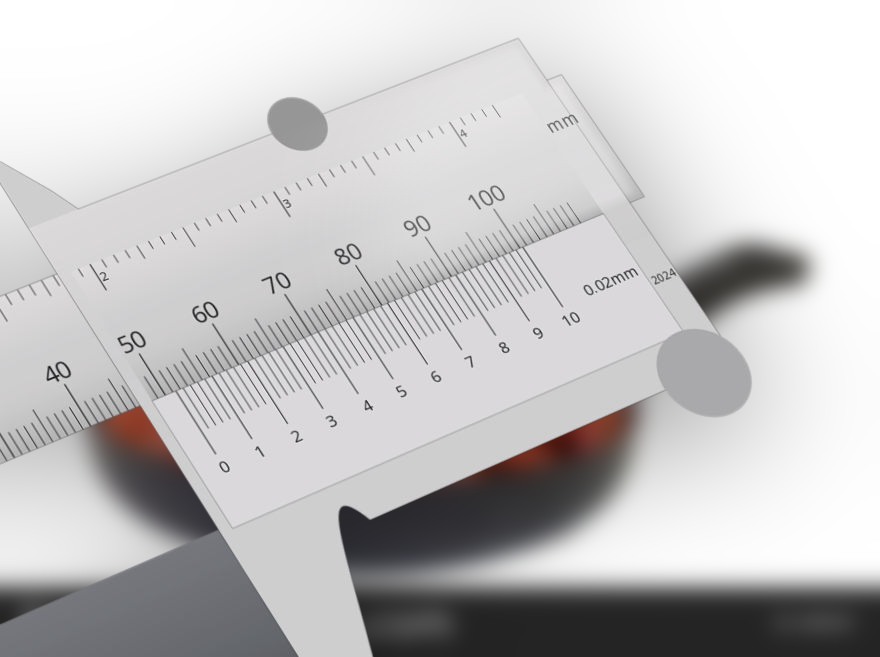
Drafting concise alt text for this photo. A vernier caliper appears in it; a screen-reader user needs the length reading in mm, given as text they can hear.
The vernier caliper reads 51.4 mm
